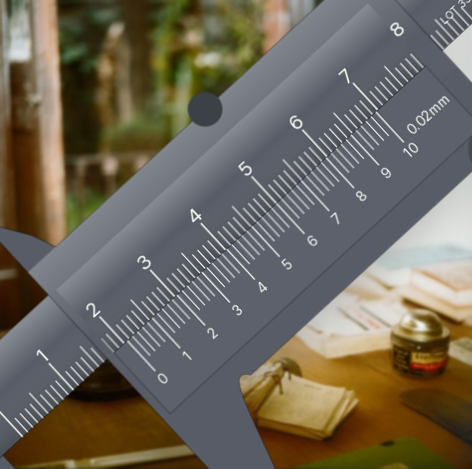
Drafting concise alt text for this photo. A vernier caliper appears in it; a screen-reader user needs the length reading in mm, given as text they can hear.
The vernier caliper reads 20.6 mm
